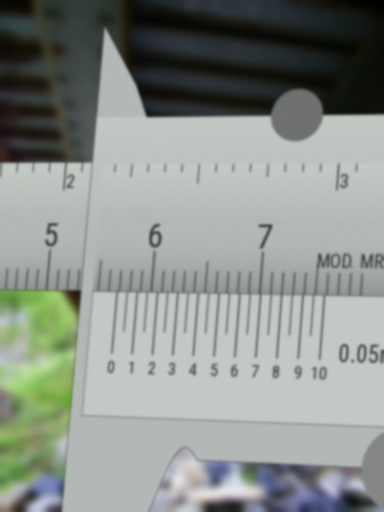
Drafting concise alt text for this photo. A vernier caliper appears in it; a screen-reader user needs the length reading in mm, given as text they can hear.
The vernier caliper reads 56.8 mm
